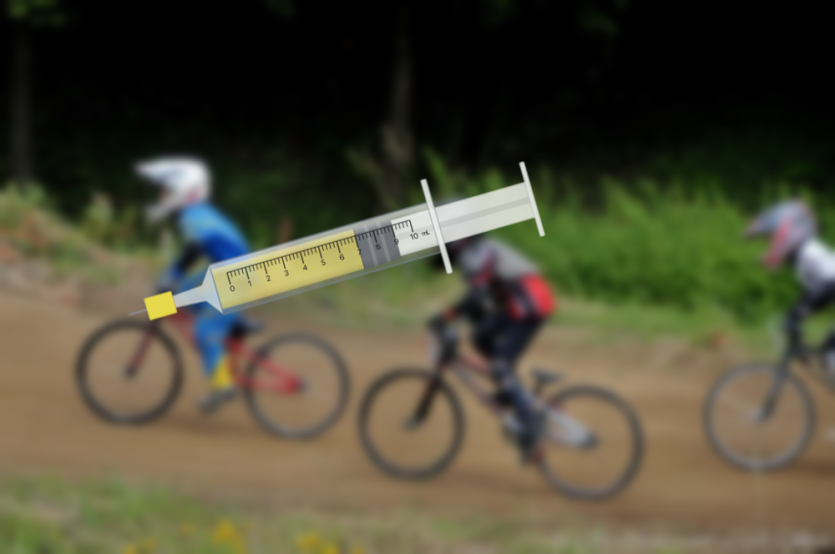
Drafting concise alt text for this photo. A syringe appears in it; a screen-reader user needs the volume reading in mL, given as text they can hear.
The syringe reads 7 mL
